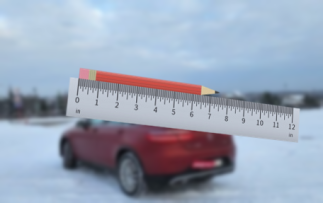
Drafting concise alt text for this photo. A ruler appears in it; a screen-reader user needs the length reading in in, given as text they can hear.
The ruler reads 7.5 in
